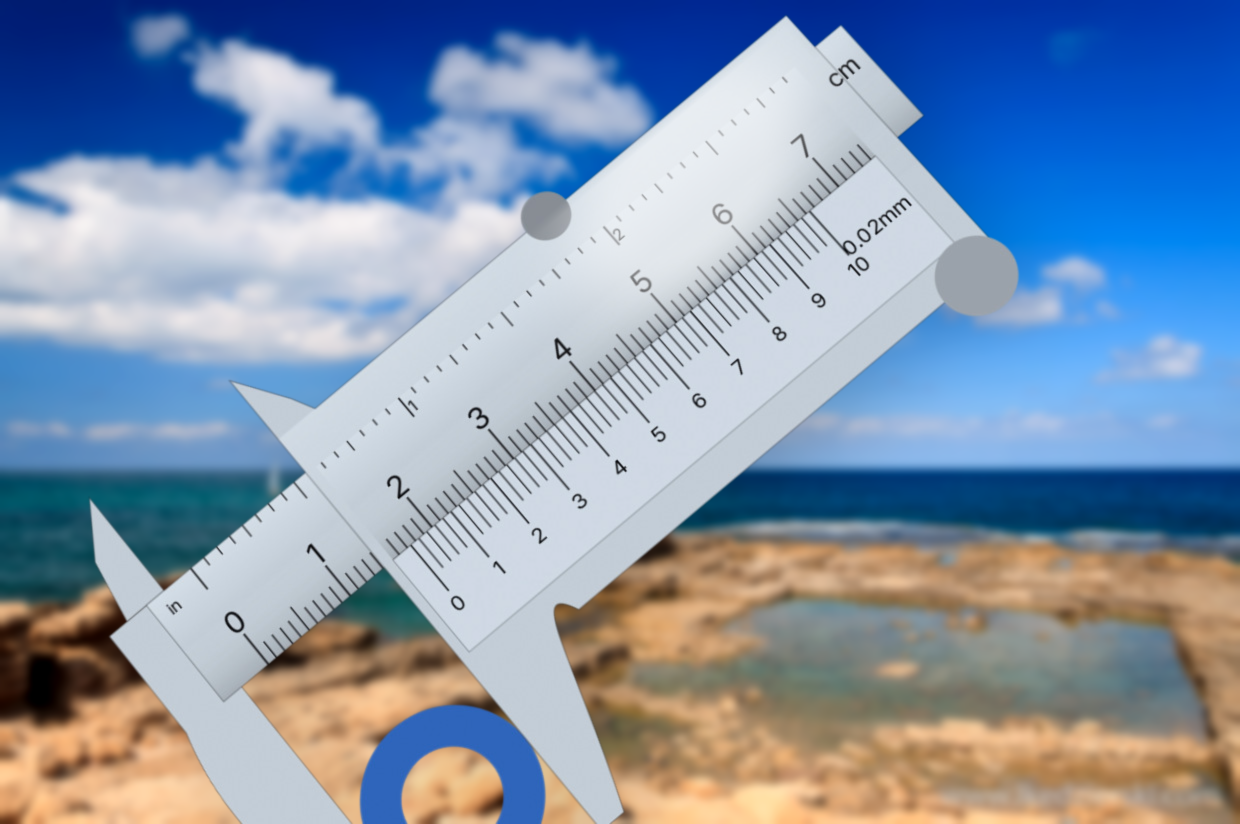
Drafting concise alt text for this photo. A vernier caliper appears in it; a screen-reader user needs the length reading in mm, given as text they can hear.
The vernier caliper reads 17.4 mm
